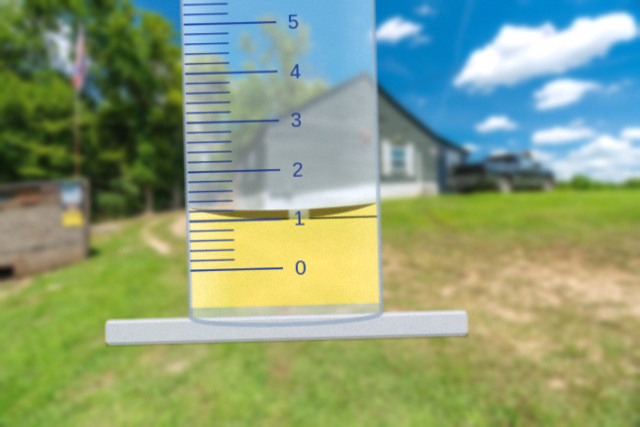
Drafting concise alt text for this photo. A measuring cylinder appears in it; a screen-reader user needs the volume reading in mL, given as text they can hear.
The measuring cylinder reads 1 mL
